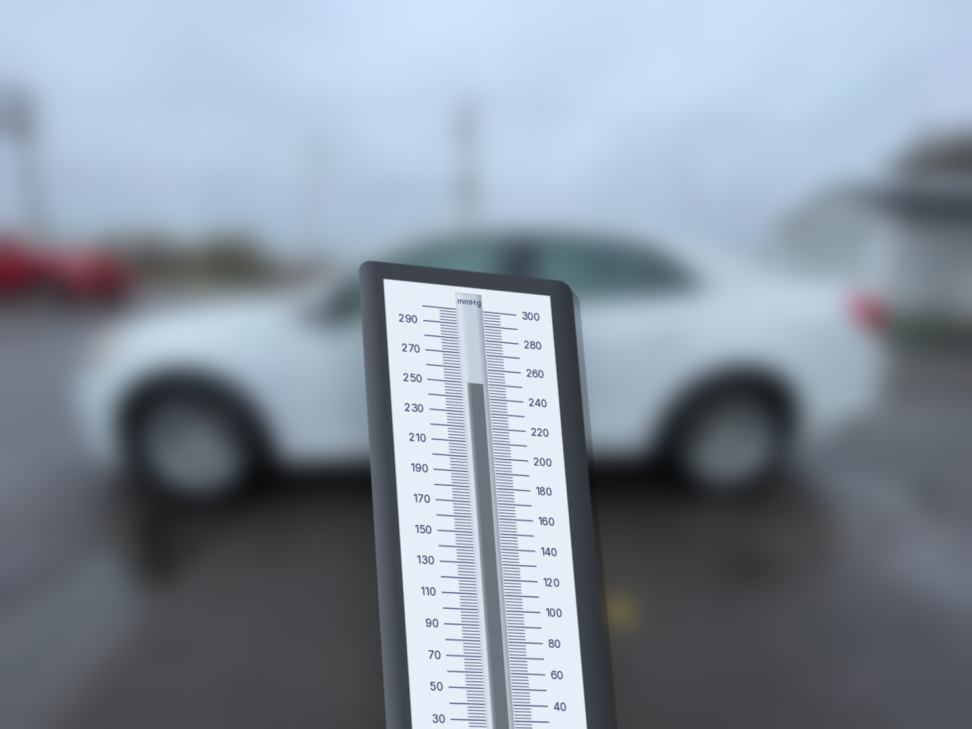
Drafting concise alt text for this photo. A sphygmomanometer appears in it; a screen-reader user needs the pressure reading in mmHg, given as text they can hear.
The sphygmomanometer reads 250 mmHg
